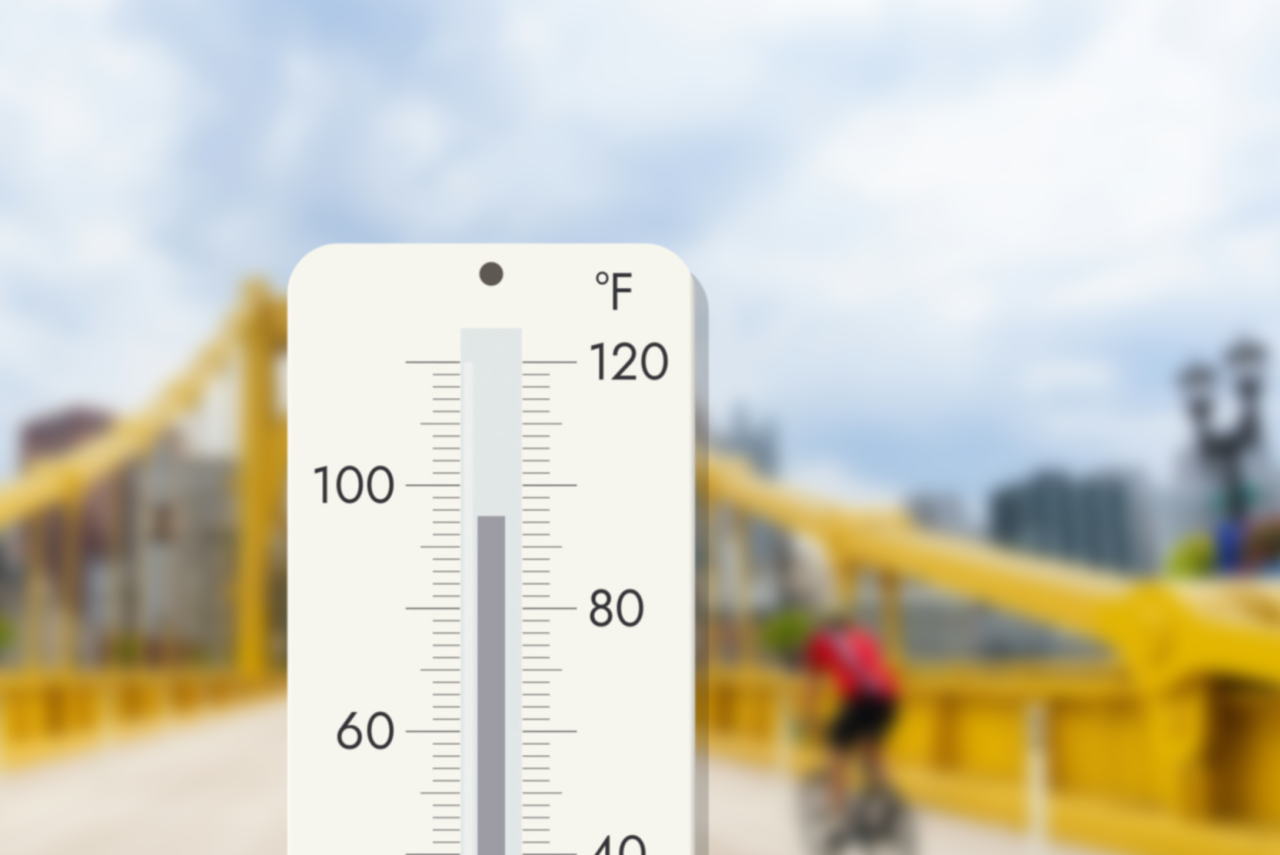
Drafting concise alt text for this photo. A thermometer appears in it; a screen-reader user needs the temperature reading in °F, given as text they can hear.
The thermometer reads 95 °F
